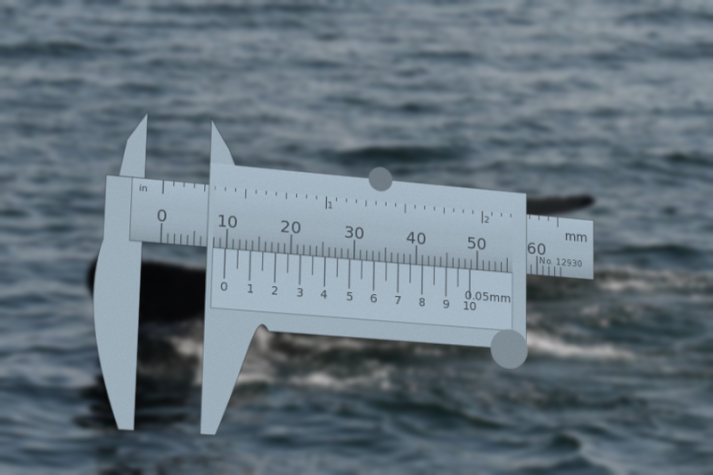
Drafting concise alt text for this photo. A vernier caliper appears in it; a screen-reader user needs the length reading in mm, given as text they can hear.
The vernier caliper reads 9.8 mm
